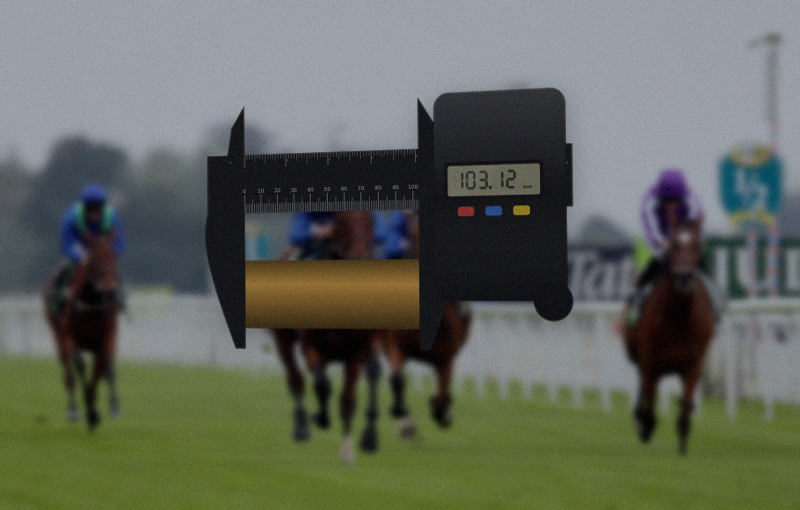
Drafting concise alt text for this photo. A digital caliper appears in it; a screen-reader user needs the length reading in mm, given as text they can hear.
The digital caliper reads 103.12 mm
